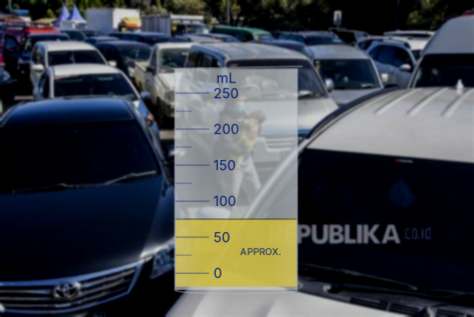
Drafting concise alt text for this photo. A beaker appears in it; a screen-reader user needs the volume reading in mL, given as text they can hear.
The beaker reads 75 mL
